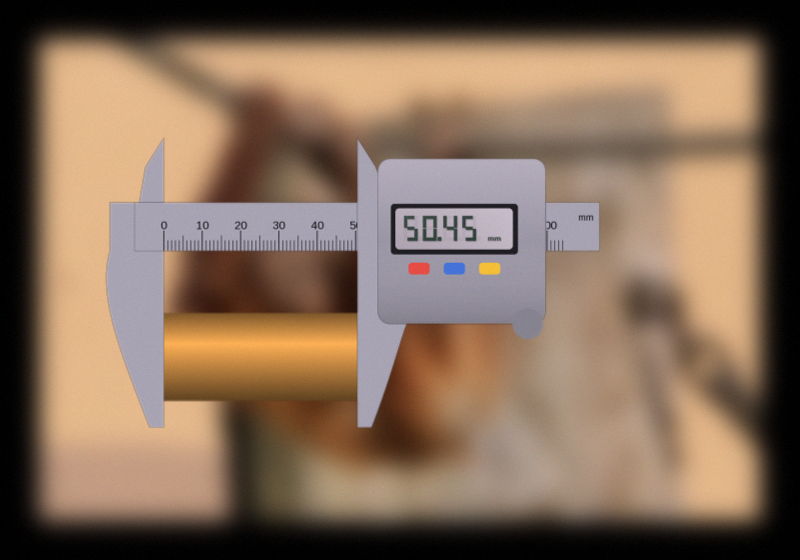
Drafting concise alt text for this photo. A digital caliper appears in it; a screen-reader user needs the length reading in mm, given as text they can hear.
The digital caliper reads 50.45 mm
